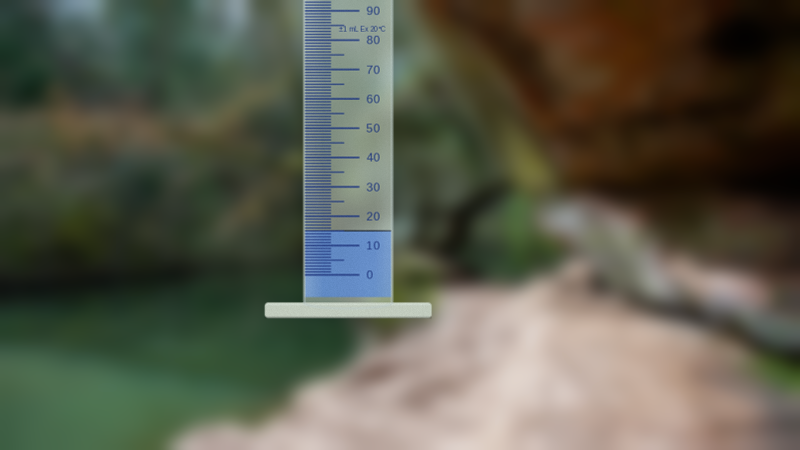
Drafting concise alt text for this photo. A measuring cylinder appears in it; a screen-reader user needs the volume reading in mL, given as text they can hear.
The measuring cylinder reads 15 mL
